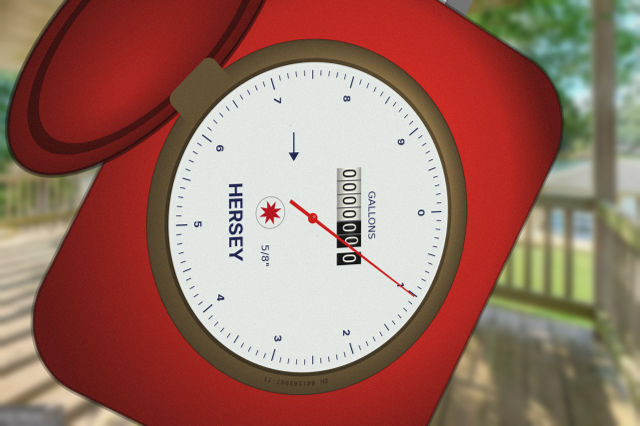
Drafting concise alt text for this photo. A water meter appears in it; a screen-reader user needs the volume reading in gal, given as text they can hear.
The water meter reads 1.0 gal
